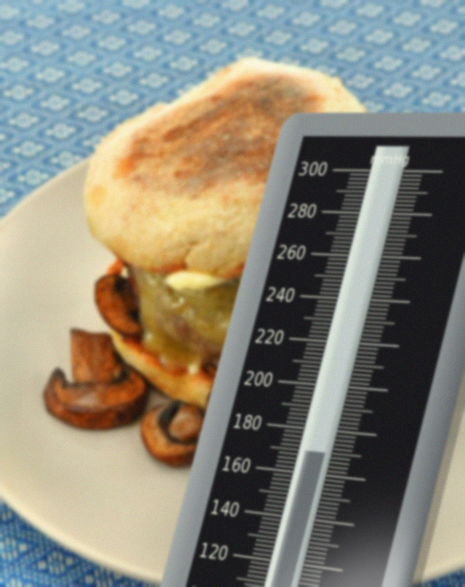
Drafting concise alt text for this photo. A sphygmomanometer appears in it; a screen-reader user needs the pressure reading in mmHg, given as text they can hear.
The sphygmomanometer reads 170 mmHg
